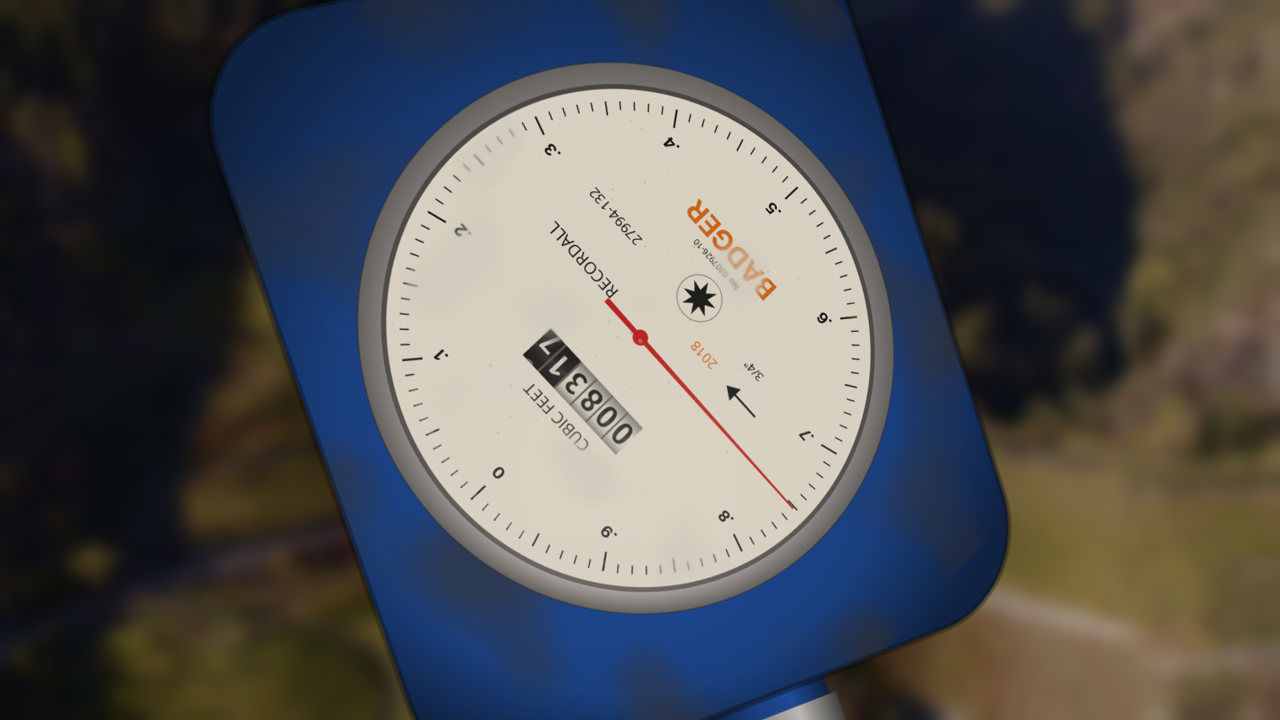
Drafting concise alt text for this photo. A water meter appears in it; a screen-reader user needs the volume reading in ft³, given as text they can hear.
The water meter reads 8316.75 ft³
